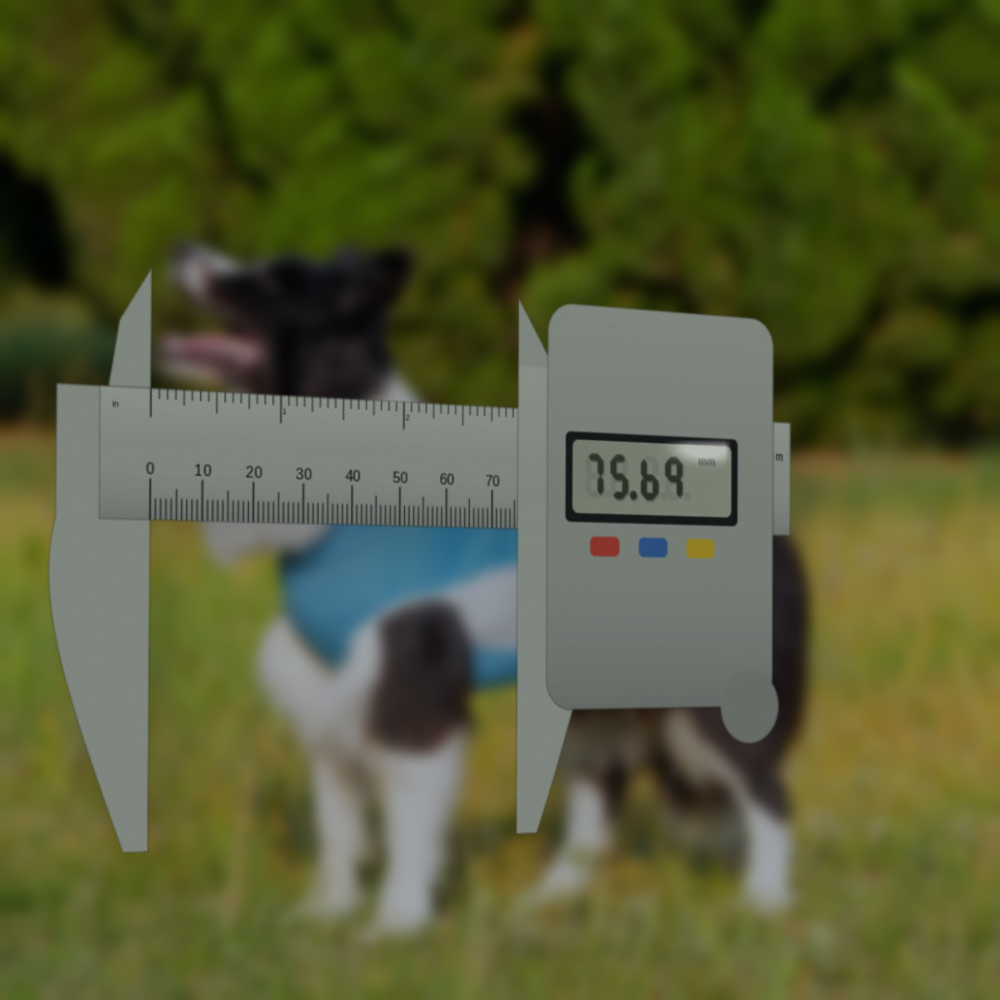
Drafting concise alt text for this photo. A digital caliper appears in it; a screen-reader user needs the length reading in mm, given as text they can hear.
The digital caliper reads 75.69 mm
